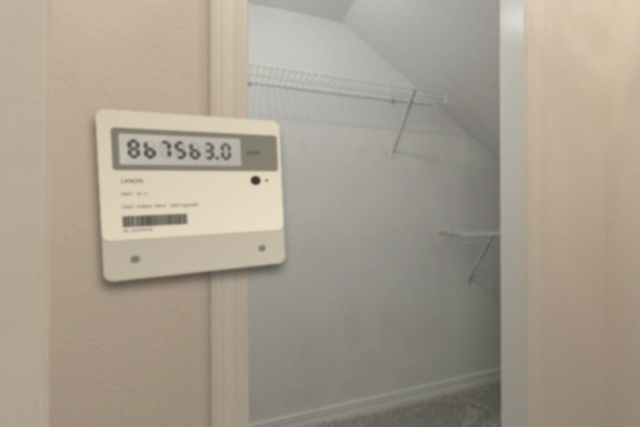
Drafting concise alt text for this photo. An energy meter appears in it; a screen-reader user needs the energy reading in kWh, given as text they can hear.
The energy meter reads 867563.0 kWh
